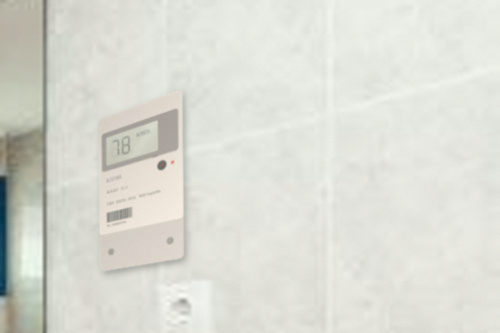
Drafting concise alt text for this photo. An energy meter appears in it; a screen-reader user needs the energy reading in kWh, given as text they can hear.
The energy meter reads 78 kWh
